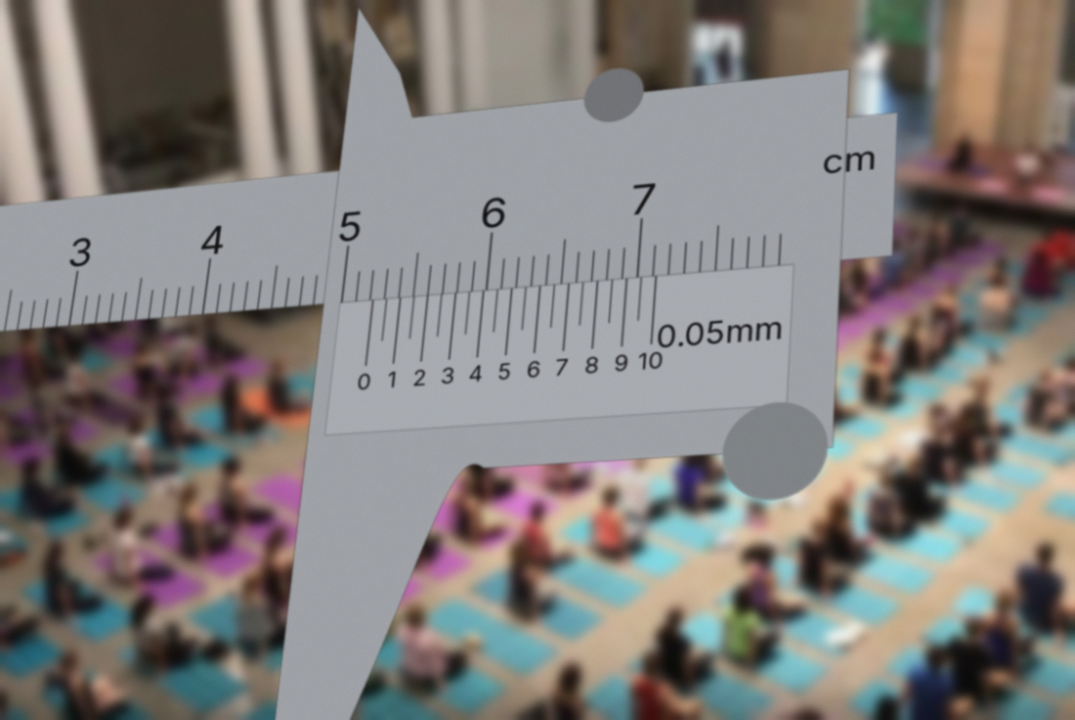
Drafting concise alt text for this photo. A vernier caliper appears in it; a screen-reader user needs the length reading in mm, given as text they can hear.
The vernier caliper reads 52.2 mm
